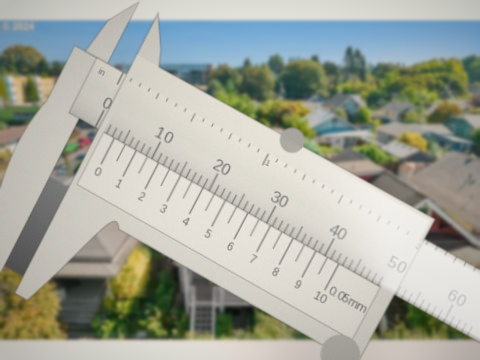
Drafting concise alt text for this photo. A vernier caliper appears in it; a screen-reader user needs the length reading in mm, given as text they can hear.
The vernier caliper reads 3.4 mm
